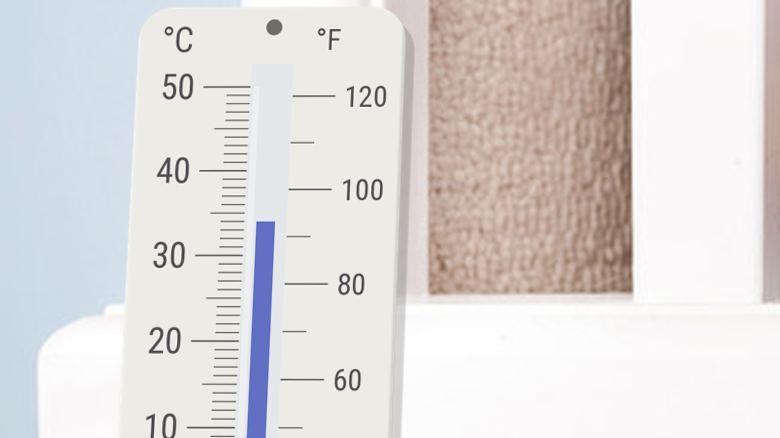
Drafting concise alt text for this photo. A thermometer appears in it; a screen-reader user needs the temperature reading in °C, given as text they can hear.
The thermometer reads 34 °C
